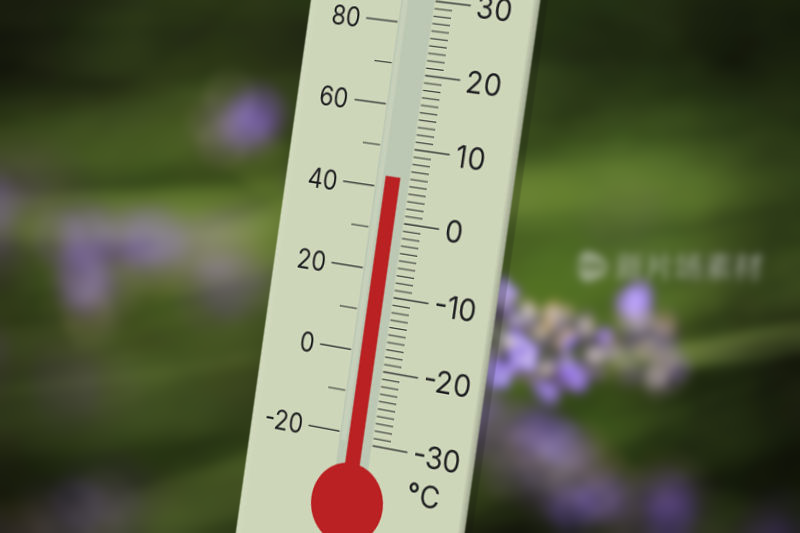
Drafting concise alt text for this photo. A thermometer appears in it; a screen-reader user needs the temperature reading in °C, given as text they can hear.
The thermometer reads 6 °C
